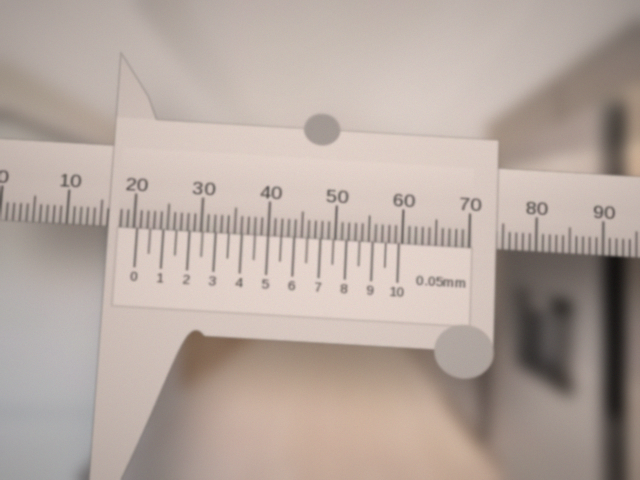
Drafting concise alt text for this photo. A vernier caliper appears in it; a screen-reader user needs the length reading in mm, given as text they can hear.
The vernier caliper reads 20.5 mm
